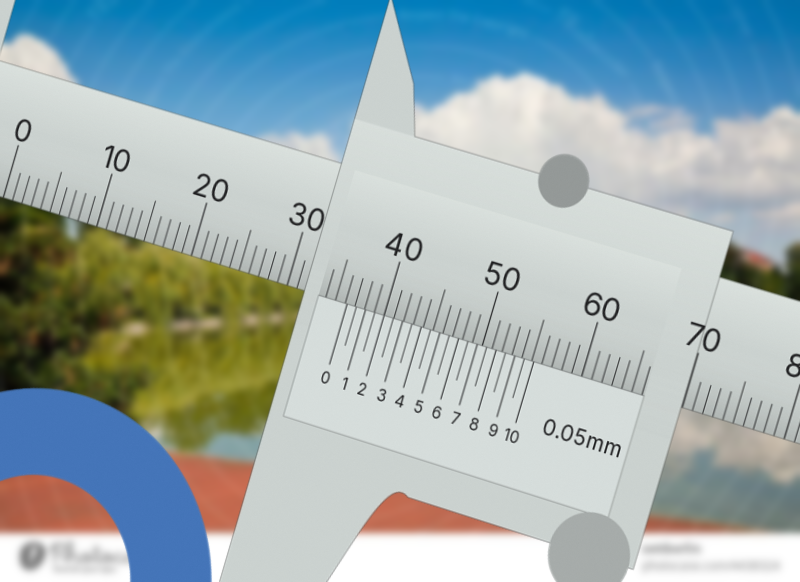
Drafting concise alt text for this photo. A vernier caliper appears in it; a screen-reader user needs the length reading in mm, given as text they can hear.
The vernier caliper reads 36.2 mm
